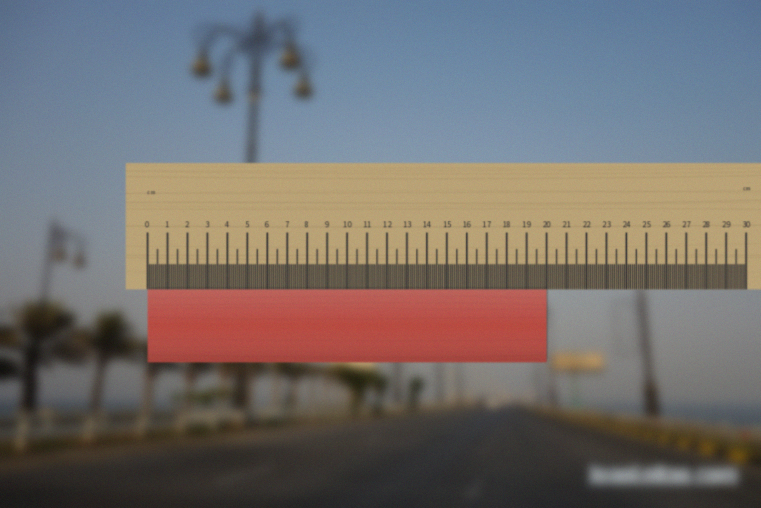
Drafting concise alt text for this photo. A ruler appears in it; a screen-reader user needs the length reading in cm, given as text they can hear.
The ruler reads 20 cm
